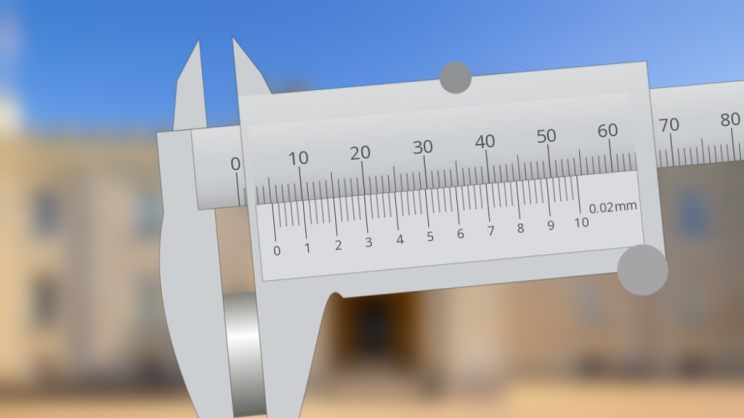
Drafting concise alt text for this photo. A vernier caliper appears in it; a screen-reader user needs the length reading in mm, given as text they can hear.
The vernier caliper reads 5.2 mm
